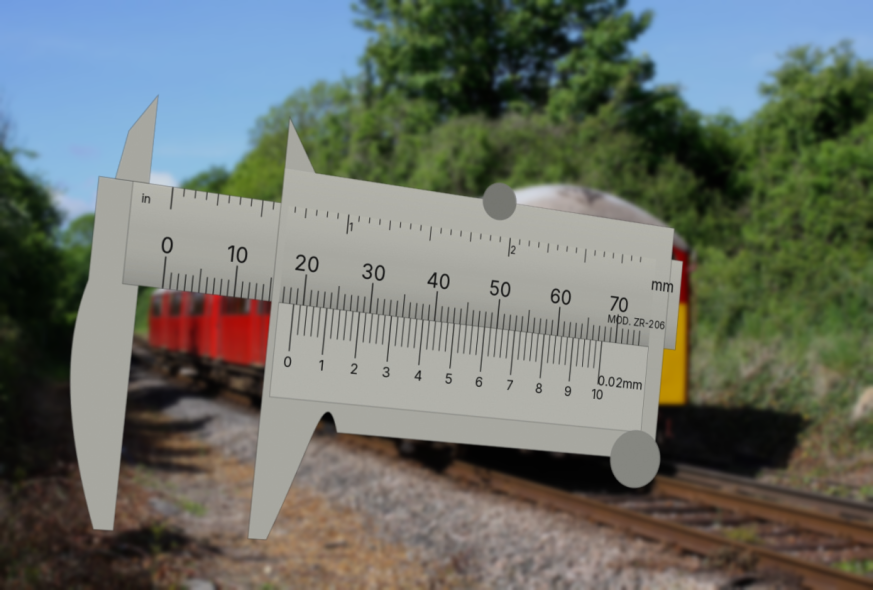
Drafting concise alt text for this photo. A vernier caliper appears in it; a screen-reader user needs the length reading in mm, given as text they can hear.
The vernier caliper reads 18.6 mm
